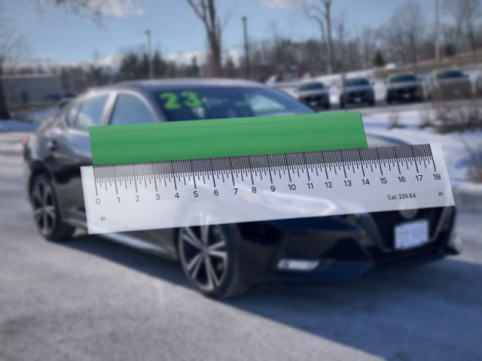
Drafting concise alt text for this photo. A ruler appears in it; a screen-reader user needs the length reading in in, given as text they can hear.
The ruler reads 14.5 in
